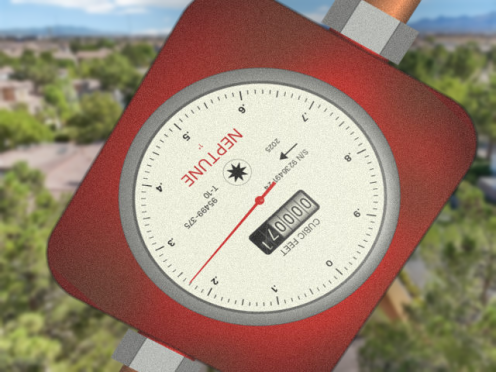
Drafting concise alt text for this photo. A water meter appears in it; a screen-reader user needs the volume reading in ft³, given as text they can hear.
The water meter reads 71.23 ft³
